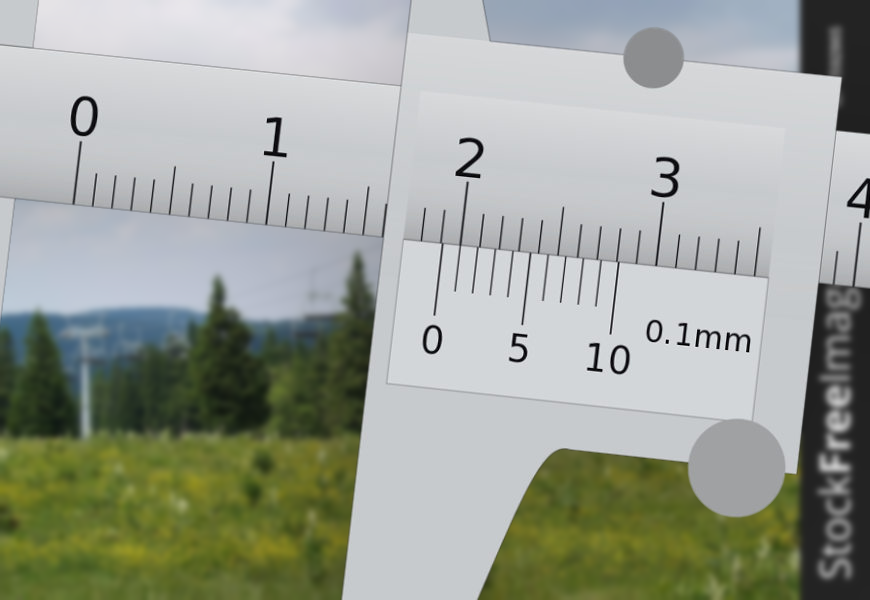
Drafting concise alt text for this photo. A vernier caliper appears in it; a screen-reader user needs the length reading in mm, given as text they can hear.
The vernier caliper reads 19.1 mm
